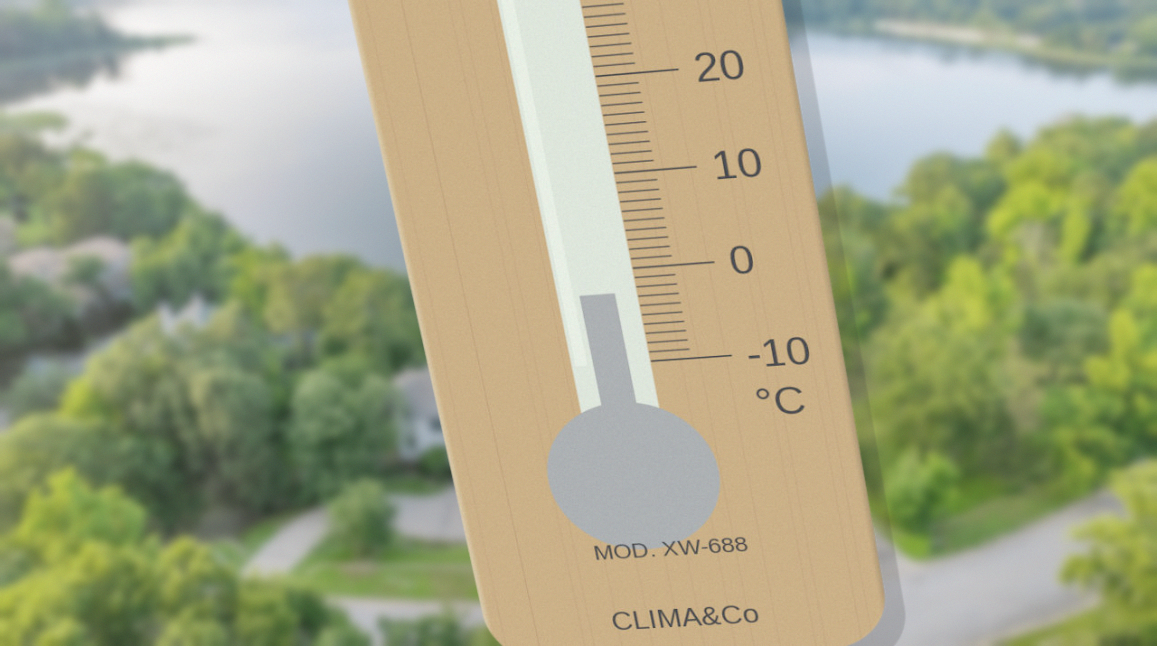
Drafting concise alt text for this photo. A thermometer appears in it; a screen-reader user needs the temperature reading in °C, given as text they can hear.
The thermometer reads -2.5 °C
